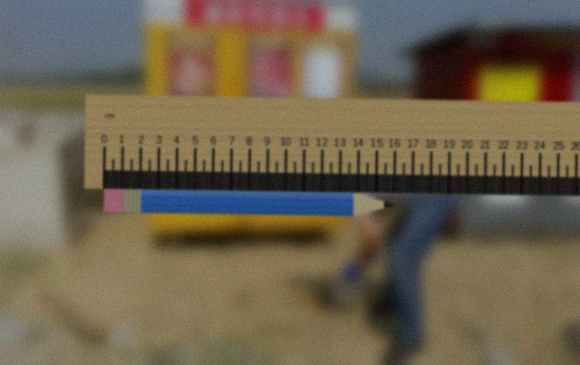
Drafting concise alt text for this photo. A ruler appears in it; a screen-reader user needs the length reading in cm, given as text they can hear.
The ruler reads 16 cm
